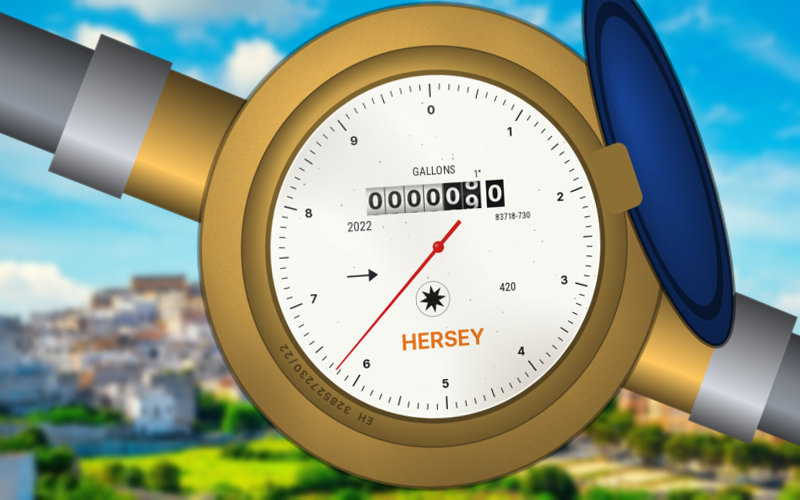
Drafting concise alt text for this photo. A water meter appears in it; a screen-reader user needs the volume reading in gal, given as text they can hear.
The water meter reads 86.2 gal
